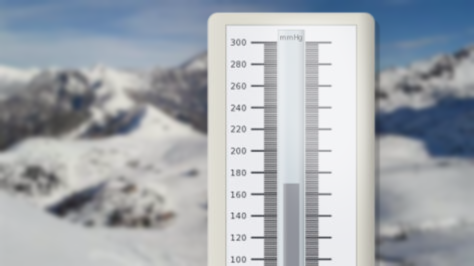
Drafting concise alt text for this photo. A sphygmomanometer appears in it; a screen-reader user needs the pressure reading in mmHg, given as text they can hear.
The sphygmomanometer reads 170 mmHg
